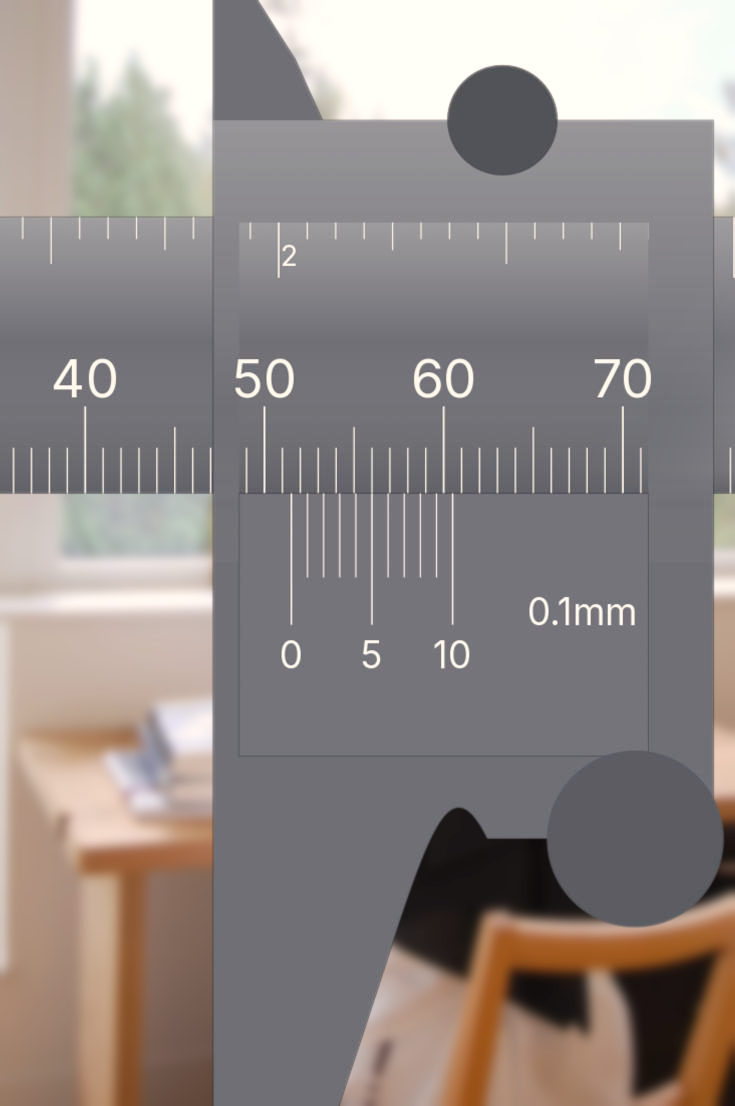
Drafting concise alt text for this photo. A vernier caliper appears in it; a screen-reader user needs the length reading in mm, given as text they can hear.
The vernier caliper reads 51.5 mm
